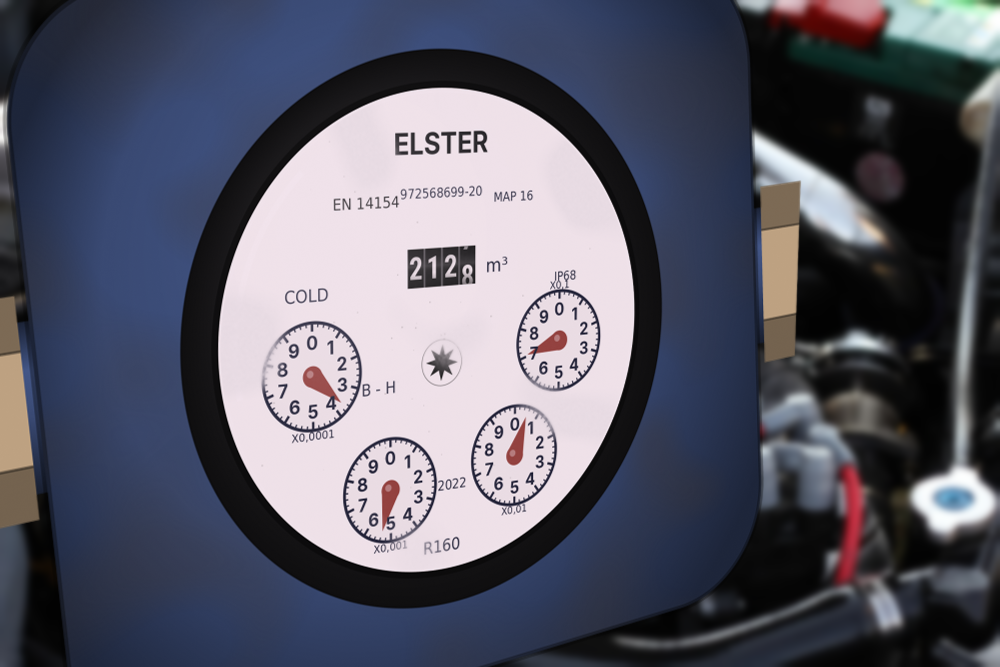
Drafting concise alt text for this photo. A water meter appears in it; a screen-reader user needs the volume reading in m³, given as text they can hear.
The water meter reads 2127.7053 m³
